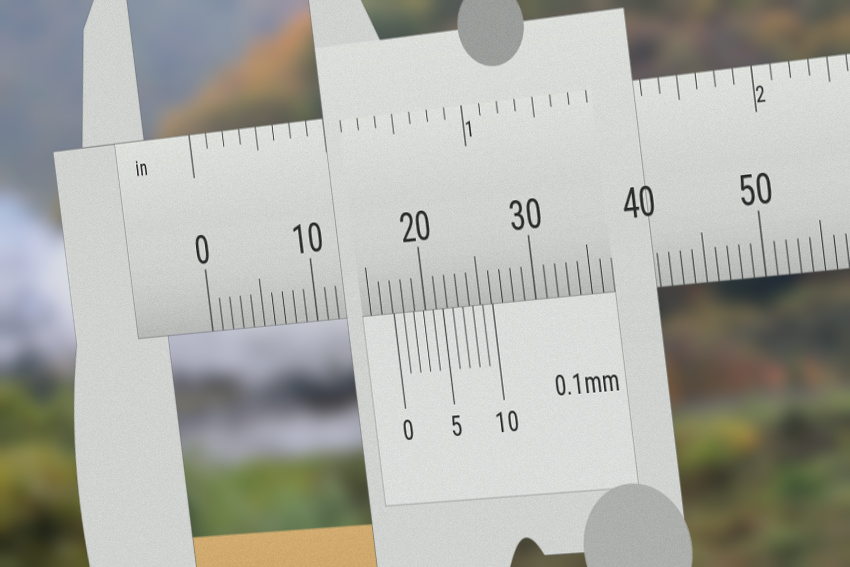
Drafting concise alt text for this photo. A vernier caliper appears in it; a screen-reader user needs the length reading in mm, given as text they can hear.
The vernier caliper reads 17.1 mm
